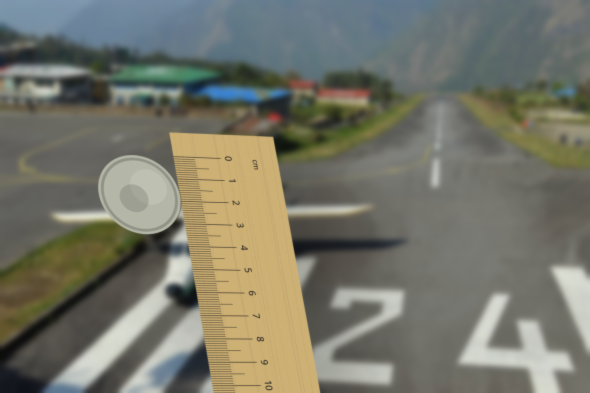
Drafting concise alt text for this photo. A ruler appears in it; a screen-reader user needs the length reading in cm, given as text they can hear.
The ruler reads 3.5 cm
